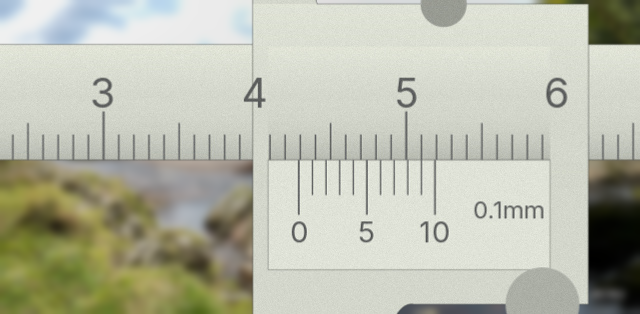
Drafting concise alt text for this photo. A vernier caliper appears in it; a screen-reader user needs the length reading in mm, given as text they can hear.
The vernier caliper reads 42.9 mm
